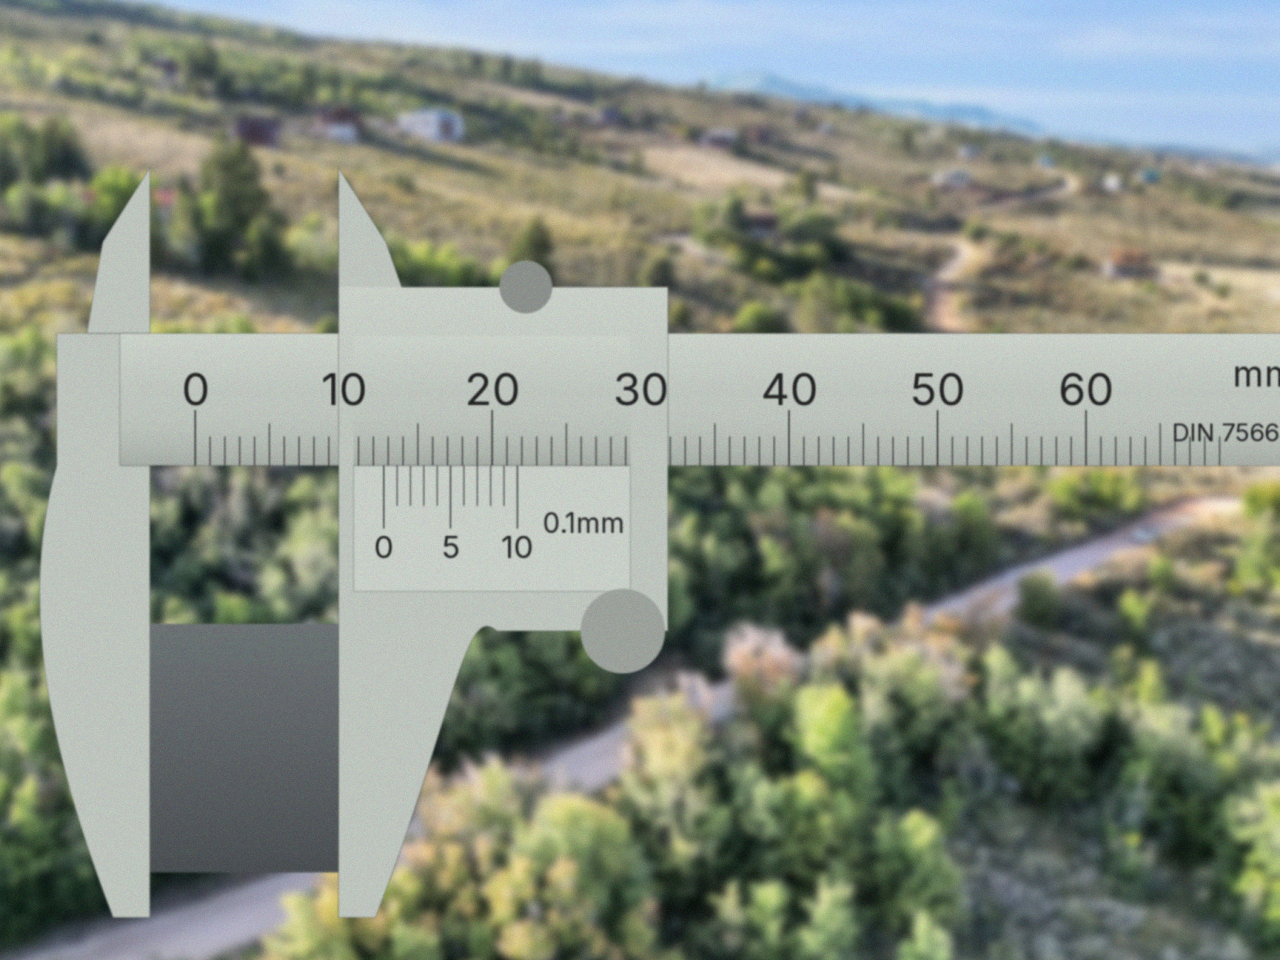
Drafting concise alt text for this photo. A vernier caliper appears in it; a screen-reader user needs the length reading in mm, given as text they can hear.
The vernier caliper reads 12.7 mm
